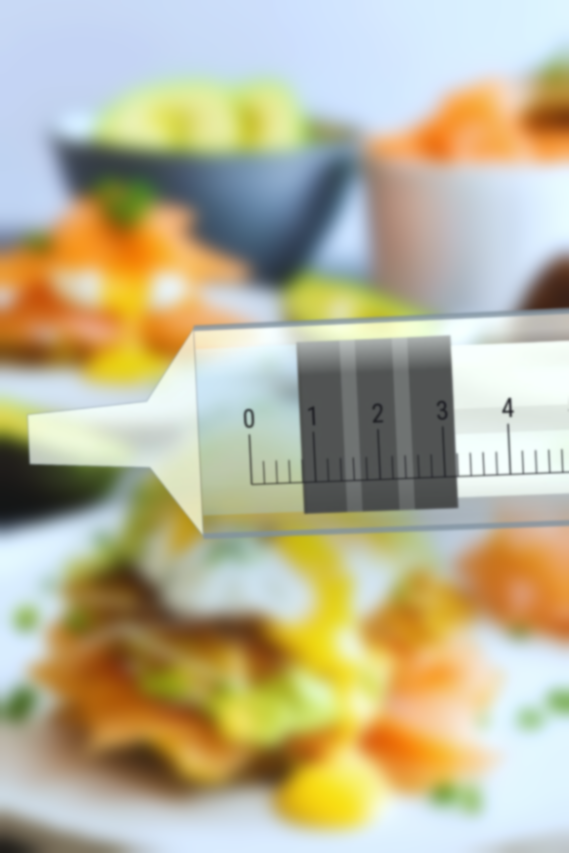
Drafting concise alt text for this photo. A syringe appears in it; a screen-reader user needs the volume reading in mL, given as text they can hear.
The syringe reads 0.8 mL
